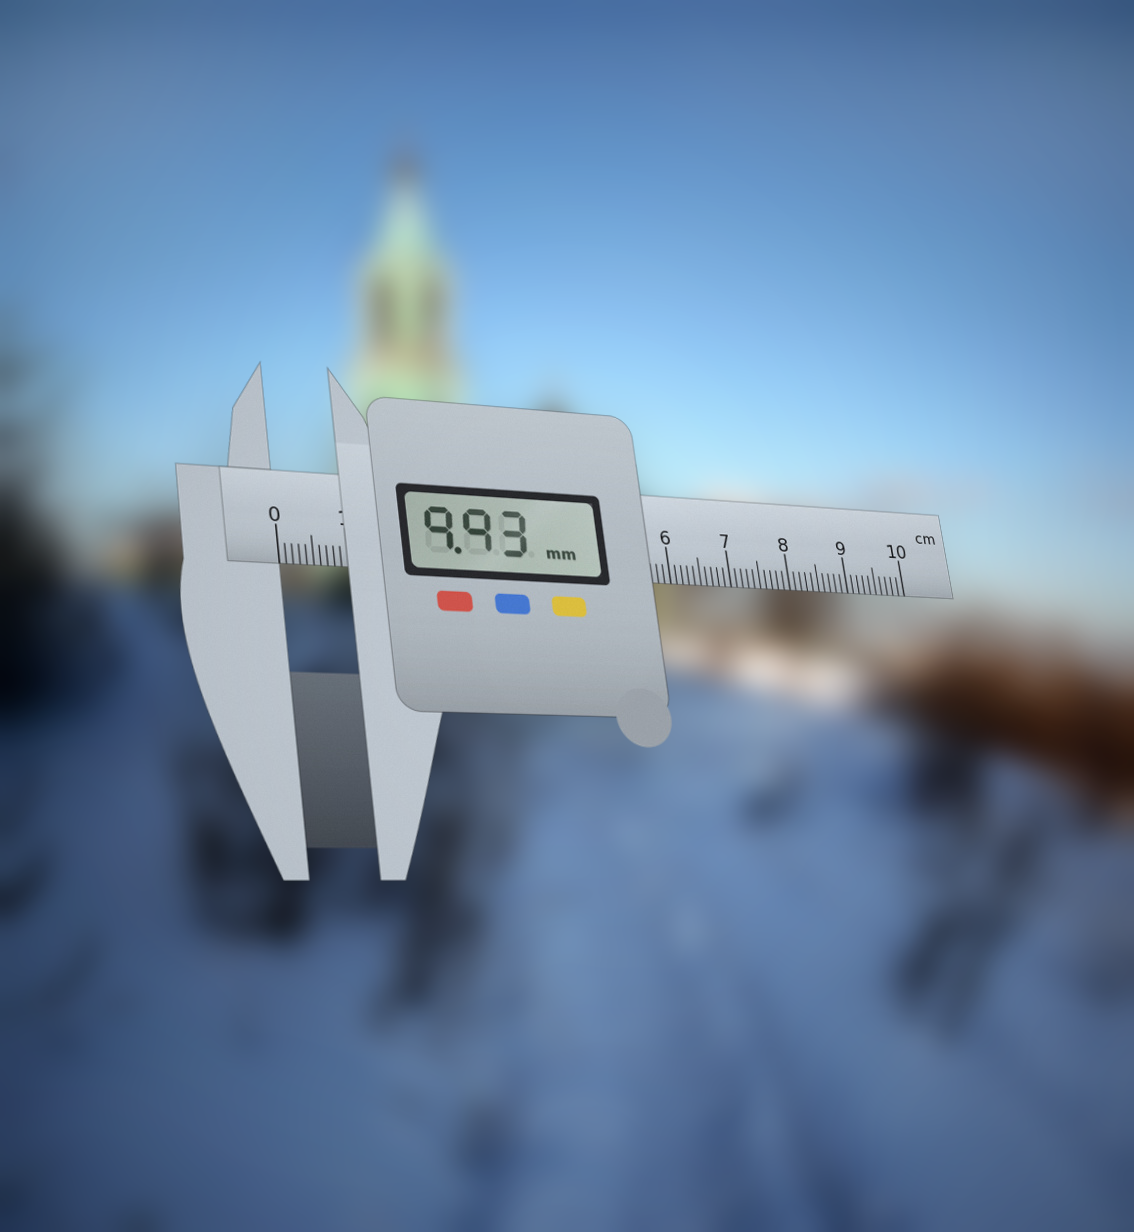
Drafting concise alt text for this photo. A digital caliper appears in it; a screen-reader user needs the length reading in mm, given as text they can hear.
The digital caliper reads 9.93 mm
